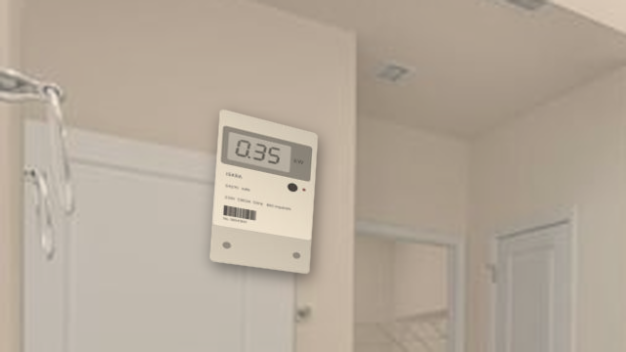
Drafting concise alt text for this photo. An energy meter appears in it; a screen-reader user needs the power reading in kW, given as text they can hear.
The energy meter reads 0.35 kW
